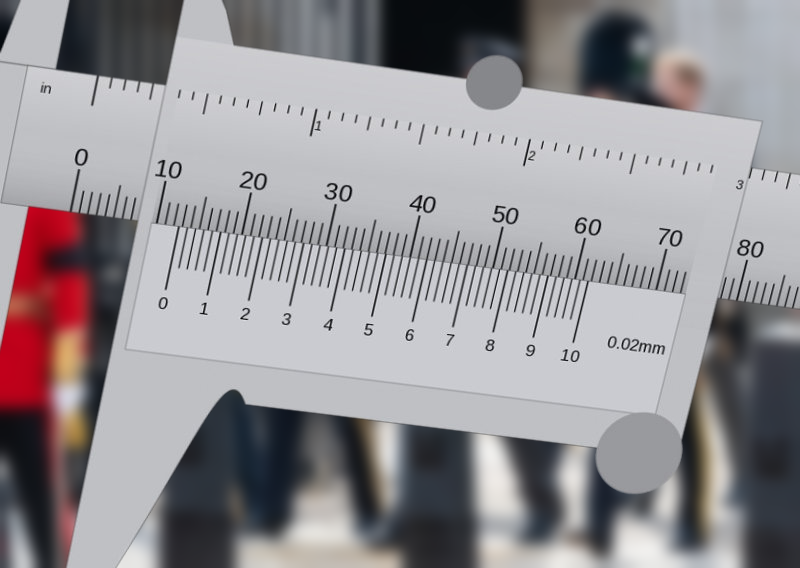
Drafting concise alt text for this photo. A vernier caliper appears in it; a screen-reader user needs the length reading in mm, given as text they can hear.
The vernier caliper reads 12.6 mm
